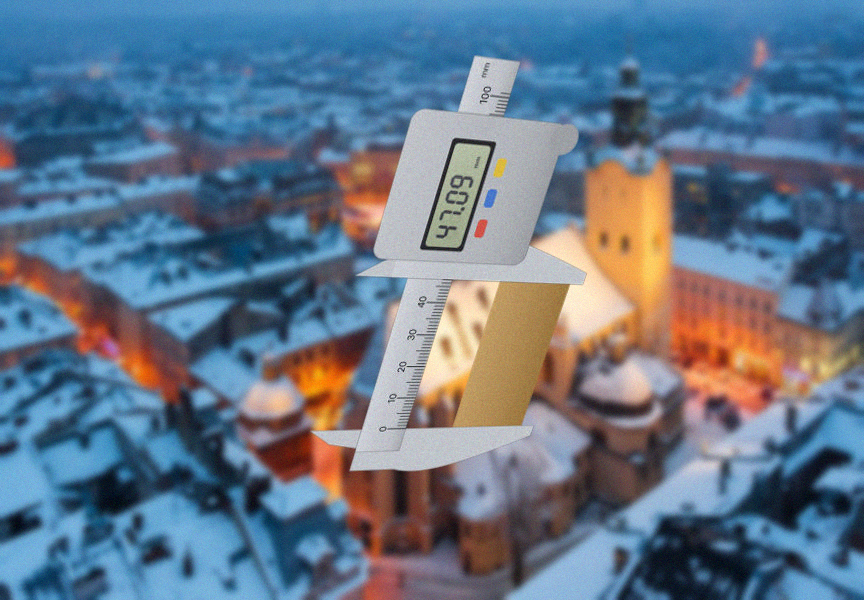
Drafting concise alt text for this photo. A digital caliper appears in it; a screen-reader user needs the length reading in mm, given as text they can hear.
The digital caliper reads 47.09 mm
